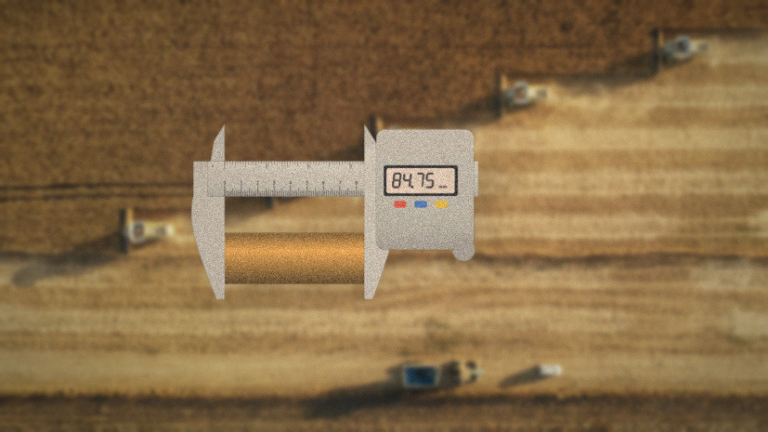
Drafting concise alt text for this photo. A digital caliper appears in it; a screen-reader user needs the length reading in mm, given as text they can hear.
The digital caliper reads 84.75 mm
